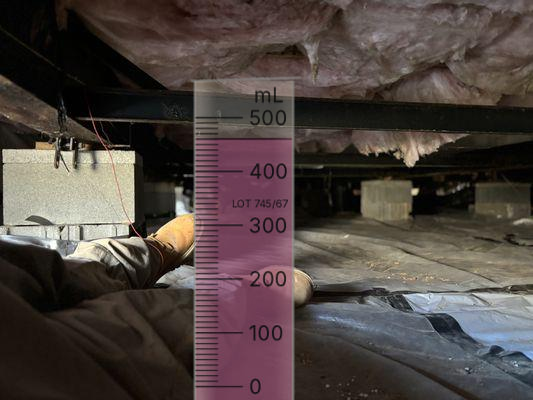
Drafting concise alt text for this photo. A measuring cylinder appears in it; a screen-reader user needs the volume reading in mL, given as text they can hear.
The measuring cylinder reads 460 mL
